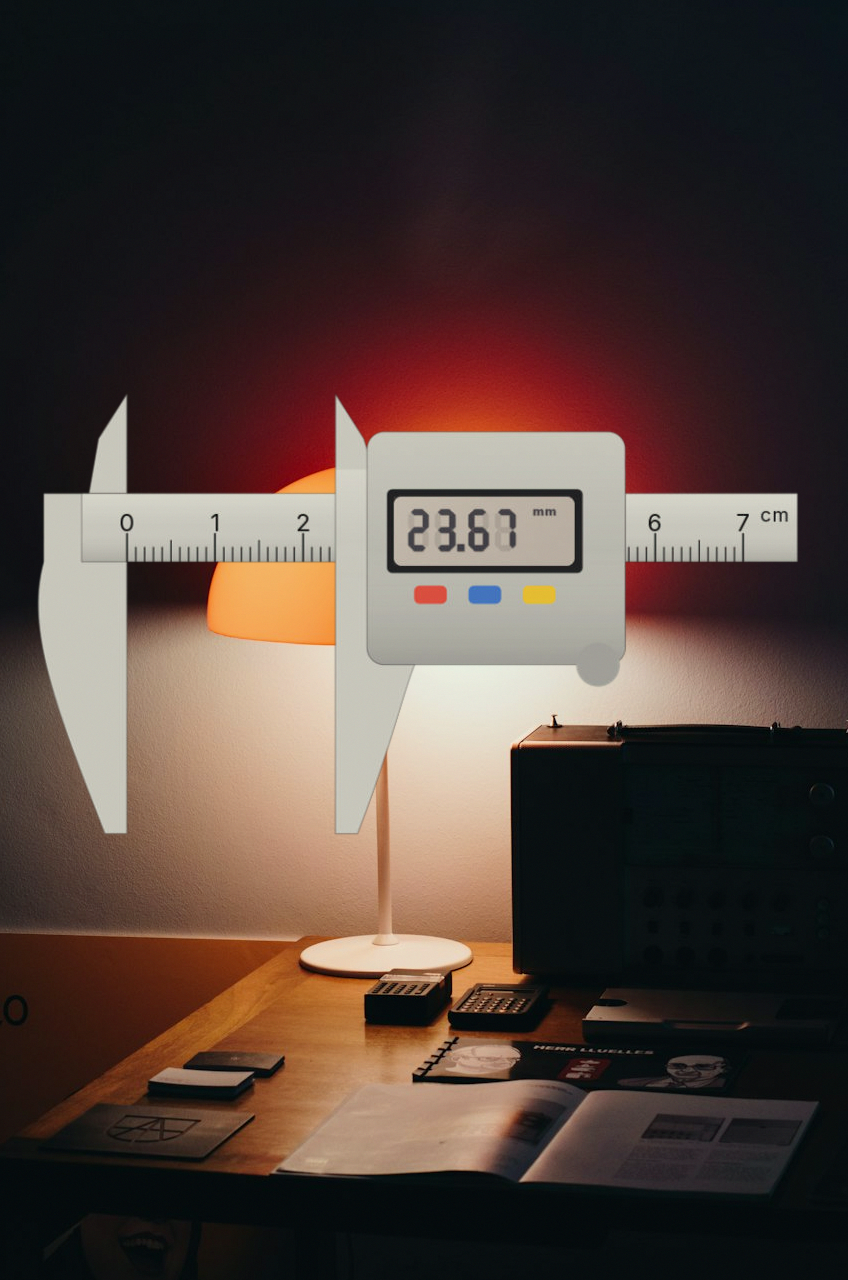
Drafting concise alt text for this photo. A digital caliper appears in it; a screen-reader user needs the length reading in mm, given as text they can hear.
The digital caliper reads 23.67 mm
